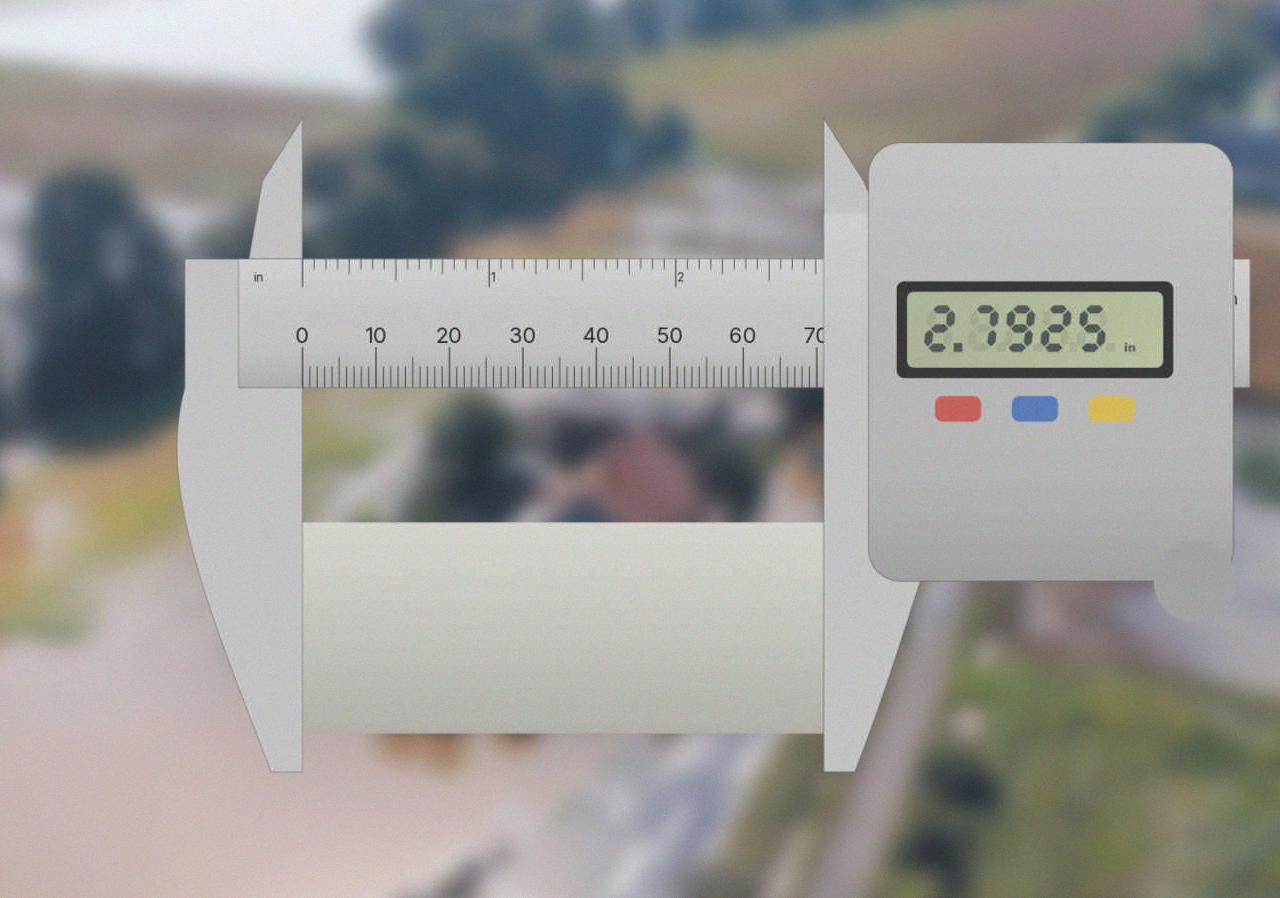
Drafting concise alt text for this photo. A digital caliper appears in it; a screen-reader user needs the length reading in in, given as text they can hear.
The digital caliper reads 2.7925 in
